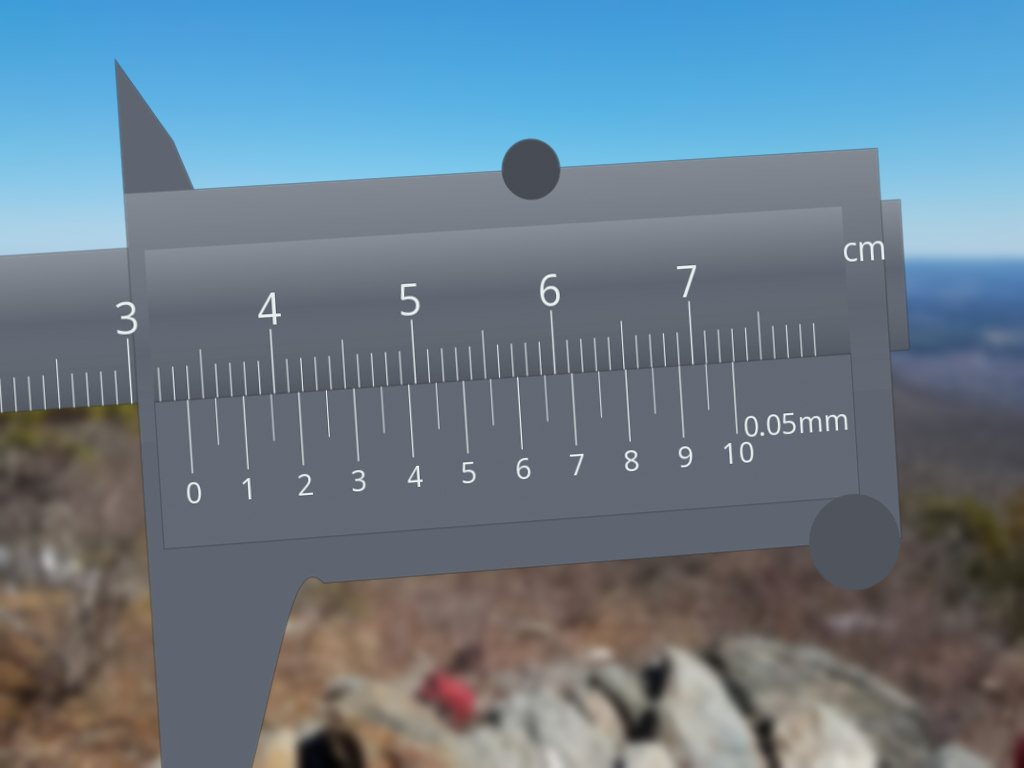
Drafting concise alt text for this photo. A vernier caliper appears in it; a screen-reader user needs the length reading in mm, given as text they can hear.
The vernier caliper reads 33.9 mm
